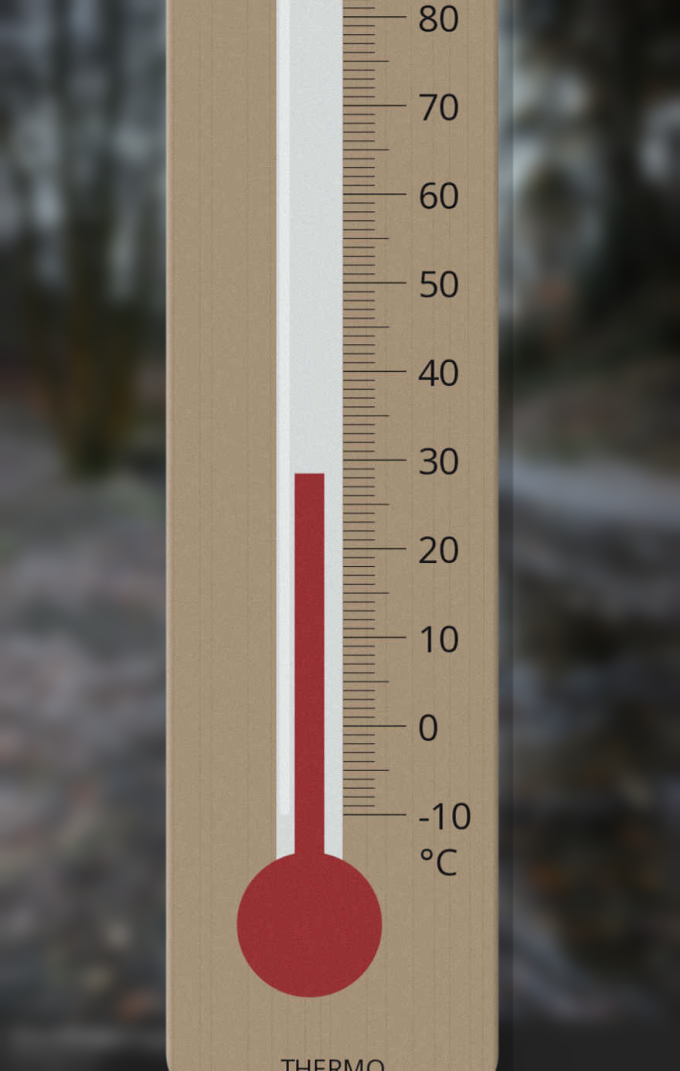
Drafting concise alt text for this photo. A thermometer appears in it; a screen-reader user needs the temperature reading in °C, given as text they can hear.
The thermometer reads 28.5 °C
